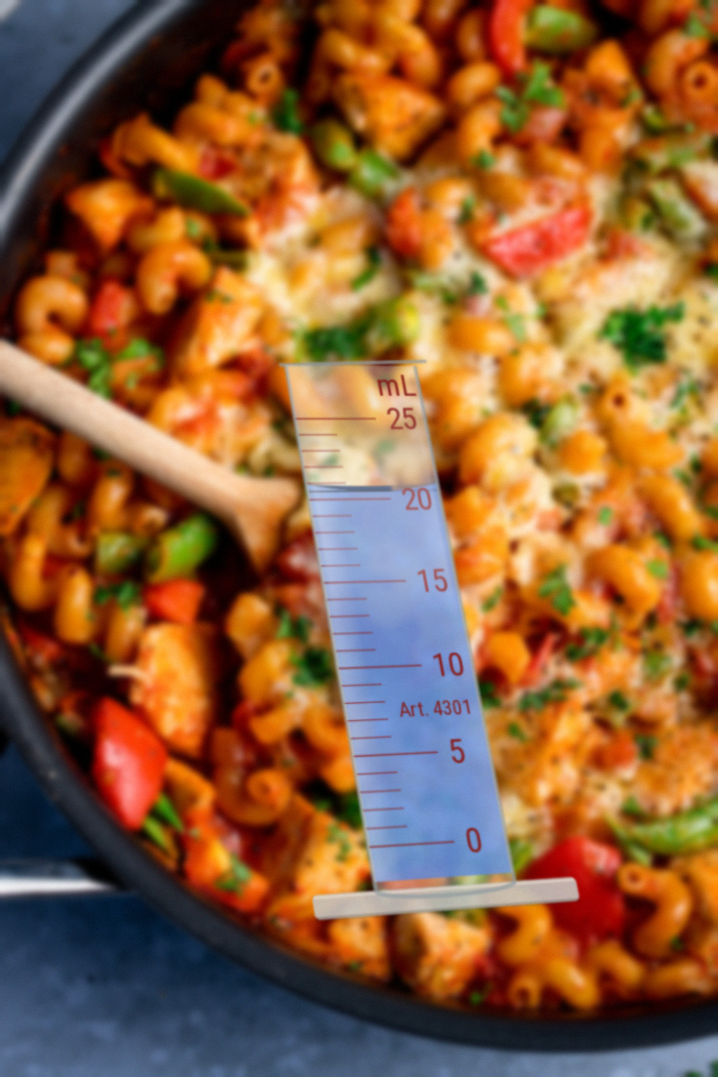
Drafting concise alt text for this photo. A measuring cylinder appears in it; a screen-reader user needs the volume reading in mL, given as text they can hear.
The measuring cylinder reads 20.5 mL
